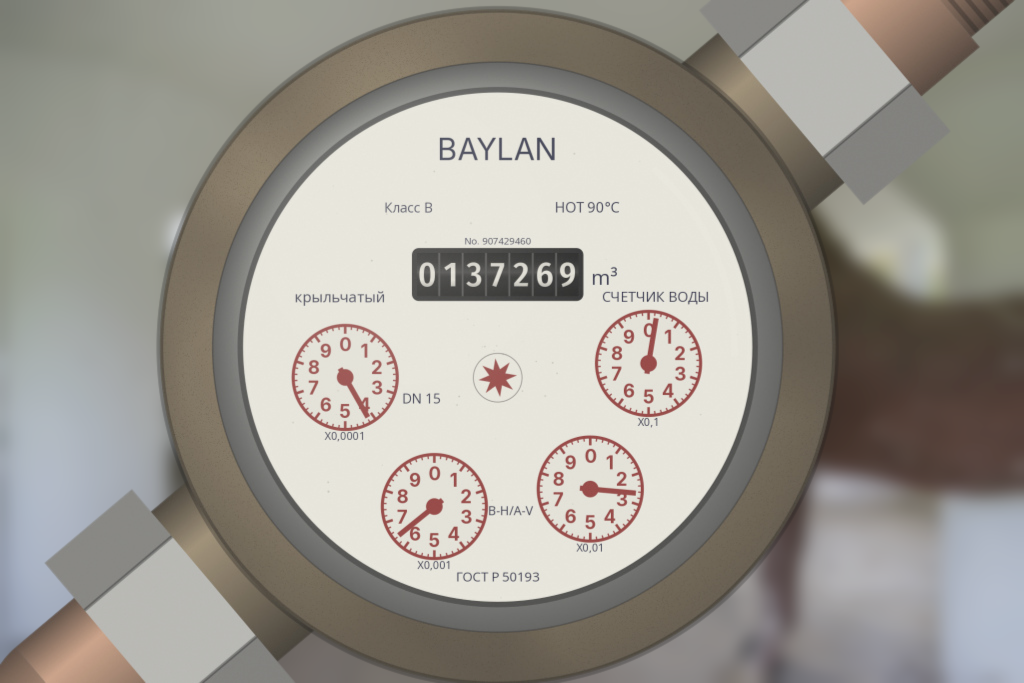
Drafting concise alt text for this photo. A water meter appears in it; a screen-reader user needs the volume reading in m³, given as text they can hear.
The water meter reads 137269.0264 m³
